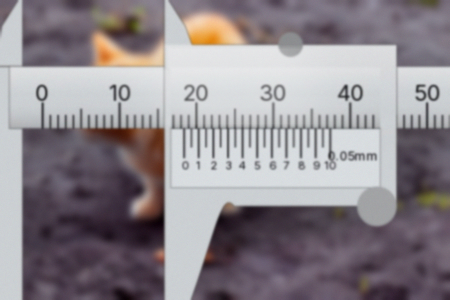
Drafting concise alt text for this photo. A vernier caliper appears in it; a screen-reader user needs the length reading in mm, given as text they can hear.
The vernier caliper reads 18.4 mm
